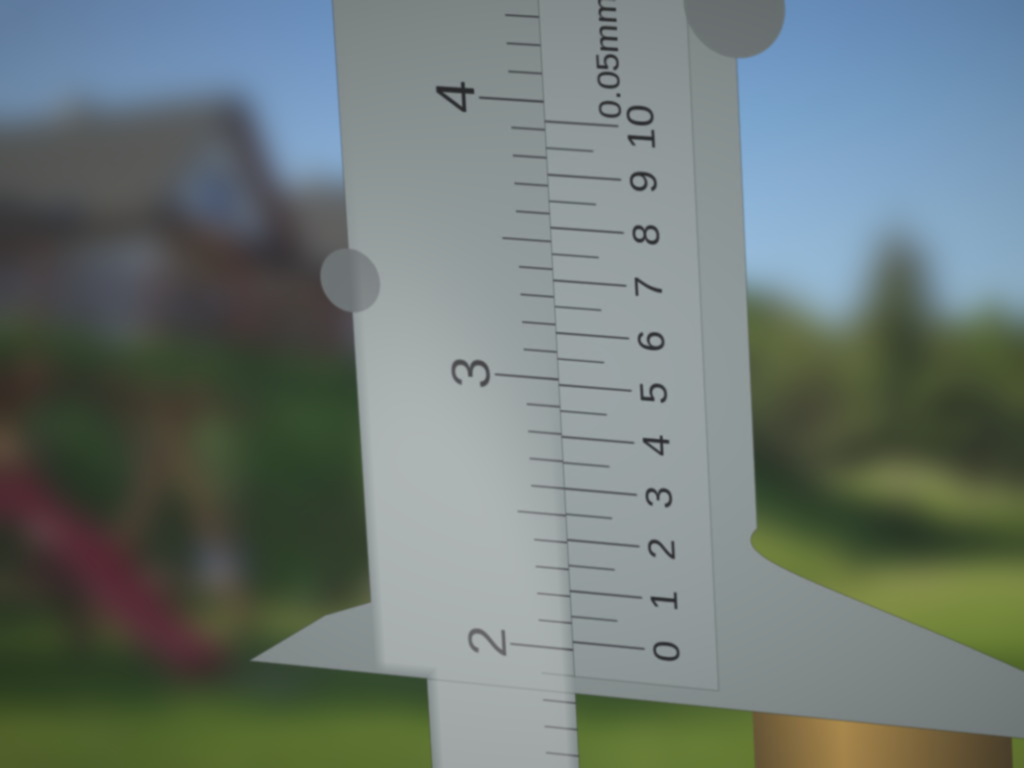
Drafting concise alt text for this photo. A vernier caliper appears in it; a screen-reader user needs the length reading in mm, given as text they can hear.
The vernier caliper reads 20.3 mm
